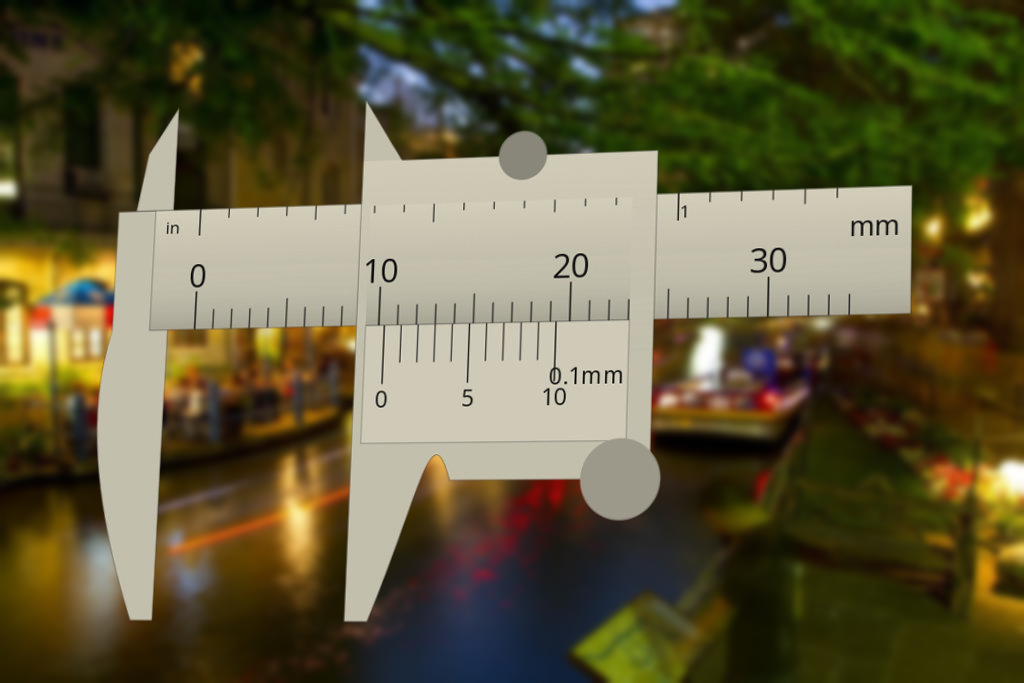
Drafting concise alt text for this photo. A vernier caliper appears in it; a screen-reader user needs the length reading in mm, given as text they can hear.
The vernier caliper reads 10.3 mm
